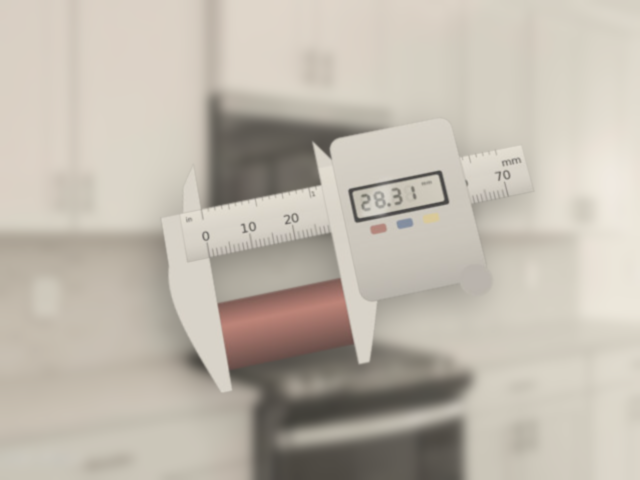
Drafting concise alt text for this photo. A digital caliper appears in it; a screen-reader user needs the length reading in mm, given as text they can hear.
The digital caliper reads 28.31 mm
